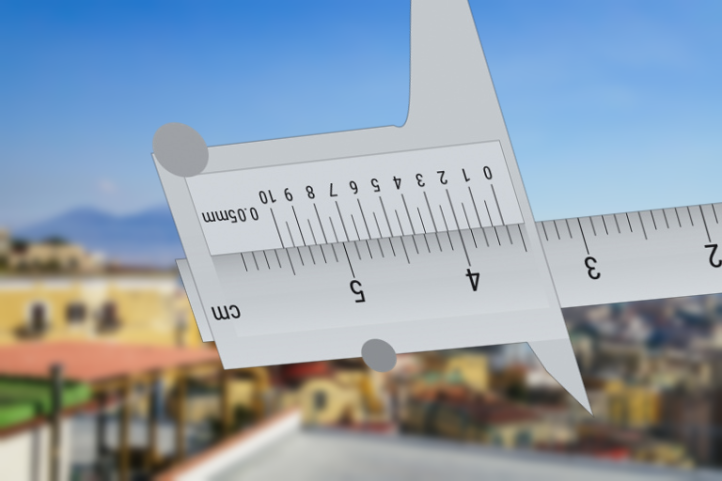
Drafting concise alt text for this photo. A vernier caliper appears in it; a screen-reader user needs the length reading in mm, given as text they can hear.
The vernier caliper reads 36.2 mm
